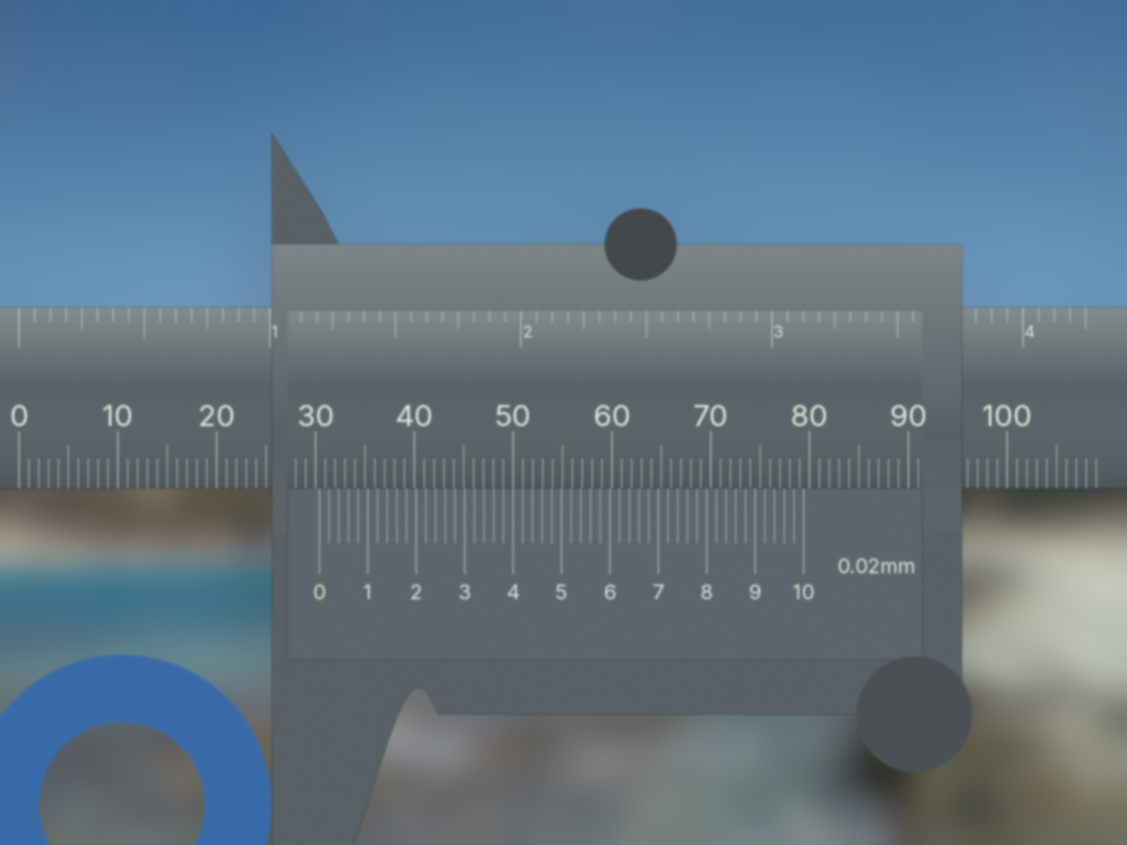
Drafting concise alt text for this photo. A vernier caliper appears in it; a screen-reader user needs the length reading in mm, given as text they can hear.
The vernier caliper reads 30.4 mm
